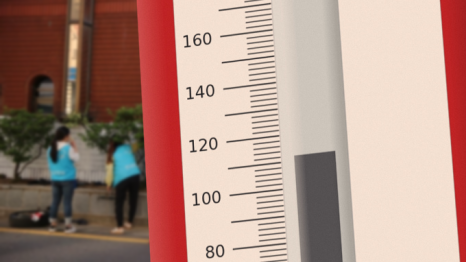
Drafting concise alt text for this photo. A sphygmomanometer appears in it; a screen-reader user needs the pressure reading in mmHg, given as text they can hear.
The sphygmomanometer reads 112 mmHg
